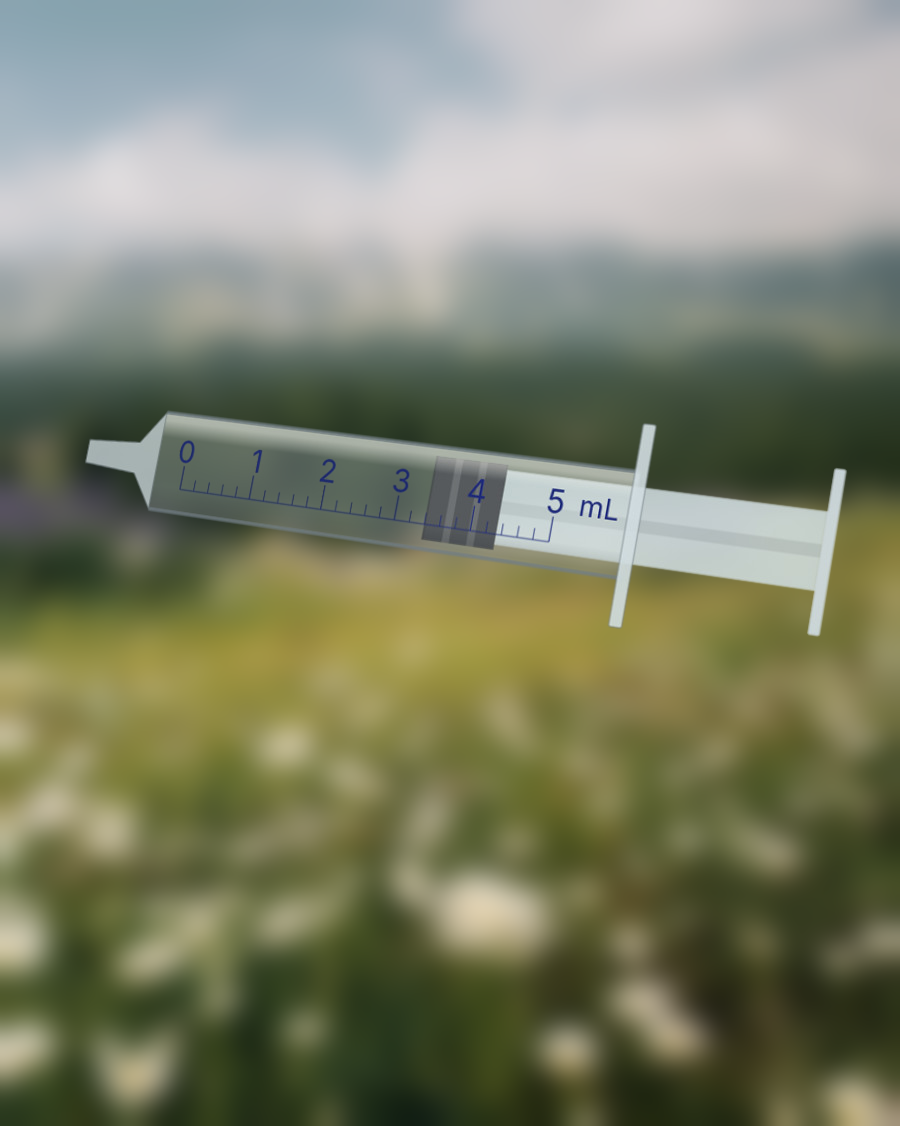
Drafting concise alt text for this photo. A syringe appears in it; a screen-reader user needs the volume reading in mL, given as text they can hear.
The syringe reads 3.4 mL
